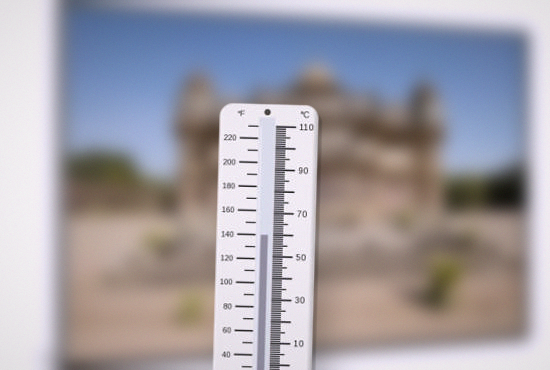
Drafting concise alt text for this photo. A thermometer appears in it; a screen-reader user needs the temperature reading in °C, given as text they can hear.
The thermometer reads 60 °C
